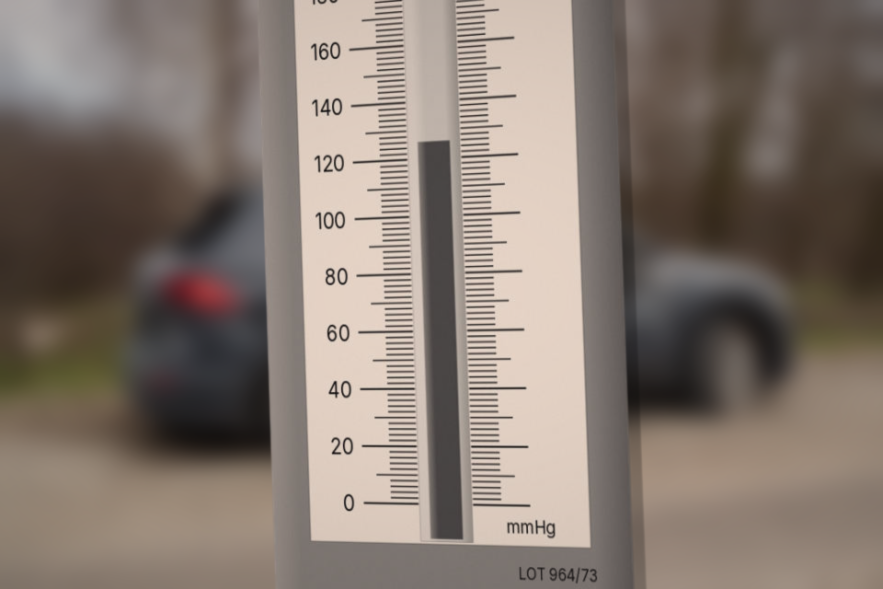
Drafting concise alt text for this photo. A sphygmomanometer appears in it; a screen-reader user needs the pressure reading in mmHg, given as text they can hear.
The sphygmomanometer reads 126 mmHg
